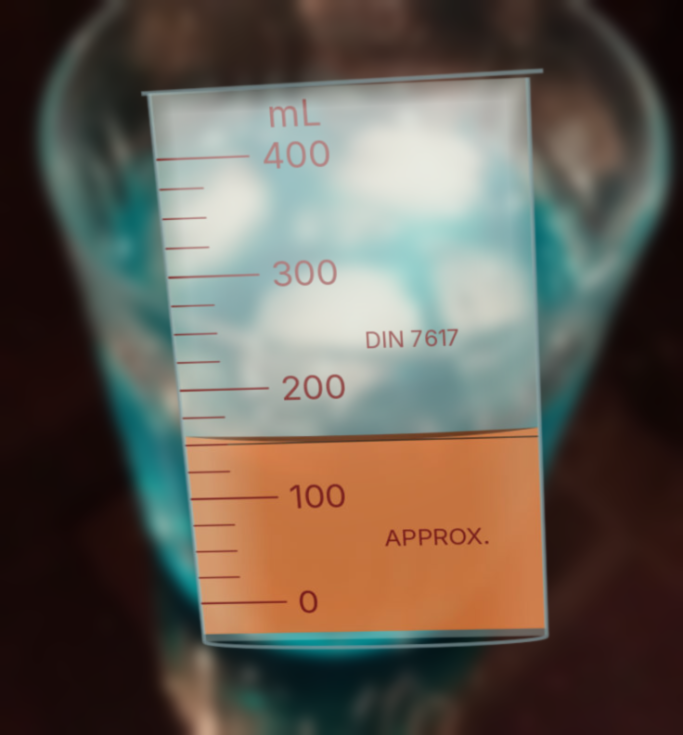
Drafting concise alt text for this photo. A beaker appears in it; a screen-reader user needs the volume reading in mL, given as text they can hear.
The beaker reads 150 mL
